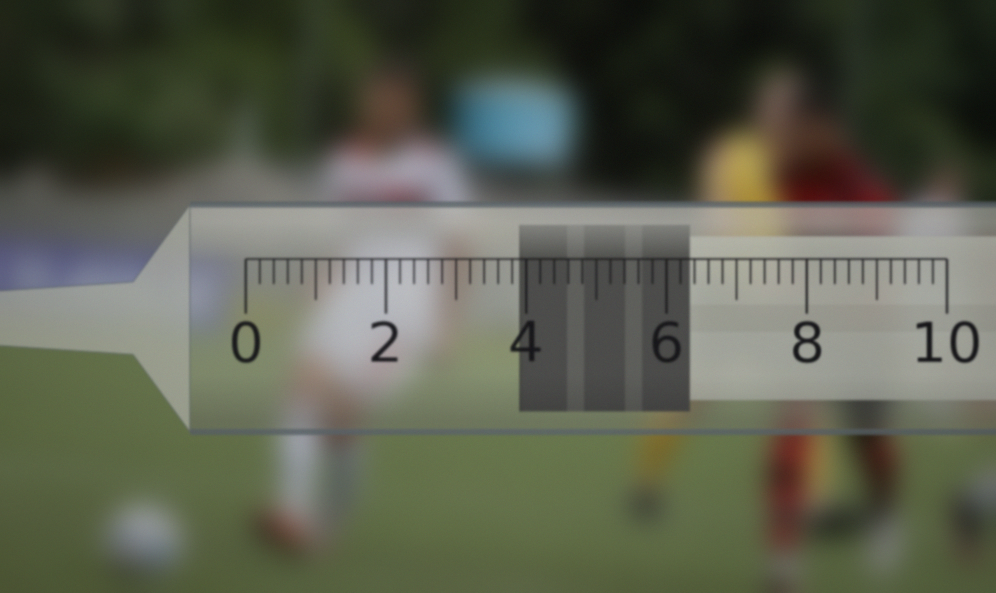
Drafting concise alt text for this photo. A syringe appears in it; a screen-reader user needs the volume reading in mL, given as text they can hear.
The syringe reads 3.9 mL
